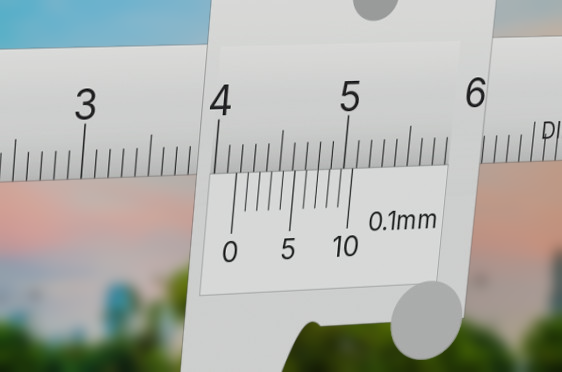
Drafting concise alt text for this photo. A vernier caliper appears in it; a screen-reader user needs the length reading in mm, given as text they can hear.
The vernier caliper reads 41.7 mm
